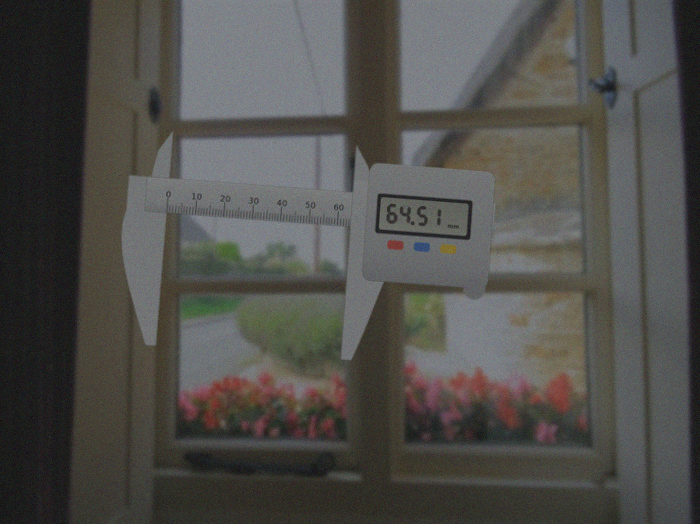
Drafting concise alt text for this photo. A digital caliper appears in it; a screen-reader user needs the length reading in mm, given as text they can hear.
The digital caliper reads 64.51 mm
